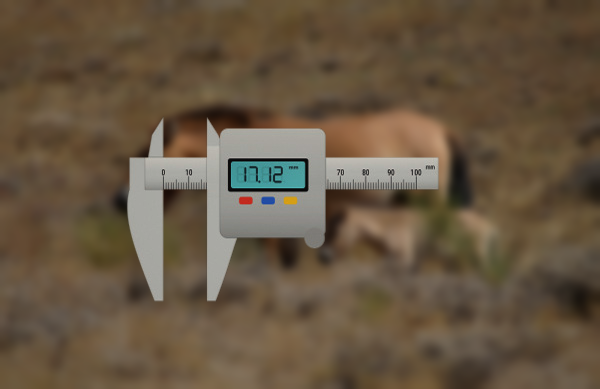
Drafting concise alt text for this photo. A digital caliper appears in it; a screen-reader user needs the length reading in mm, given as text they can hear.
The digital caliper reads 17.12 mm
